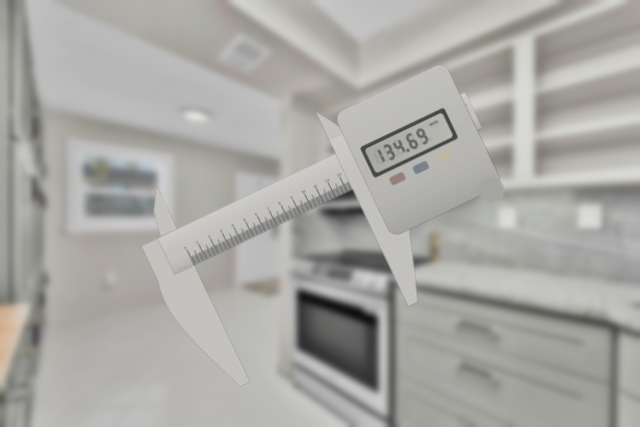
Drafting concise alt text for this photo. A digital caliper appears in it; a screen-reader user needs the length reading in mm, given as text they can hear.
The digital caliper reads 134.69 mm
